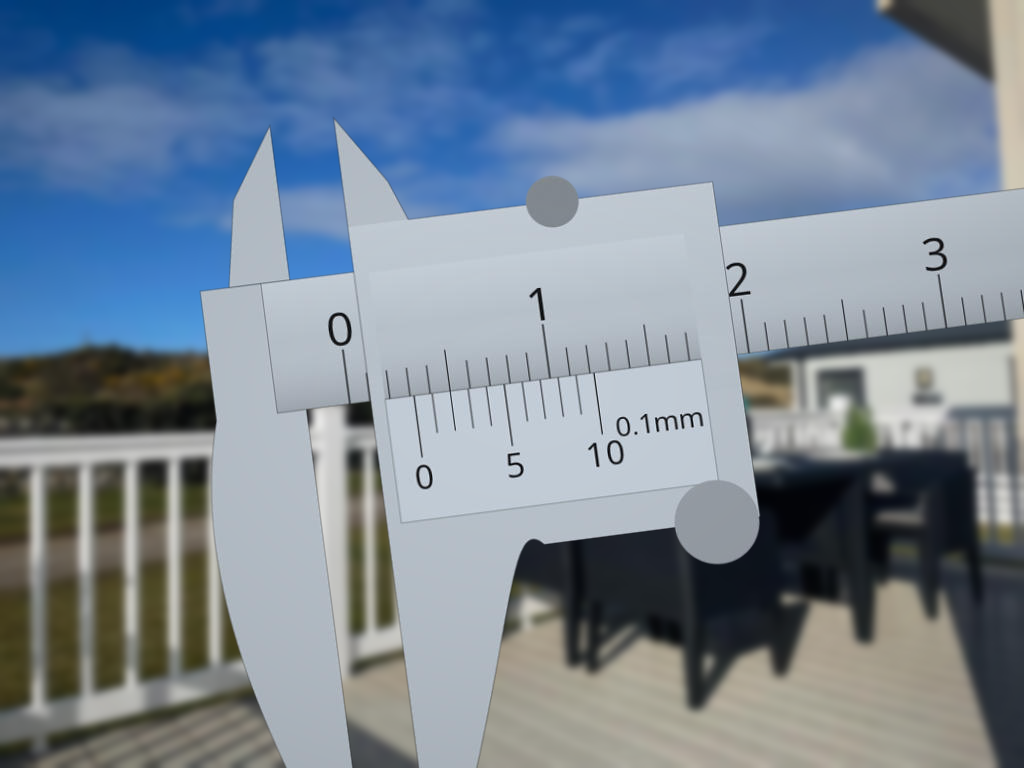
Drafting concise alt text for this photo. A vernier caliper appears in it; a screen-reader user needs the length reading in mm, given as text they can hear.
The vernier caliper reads 3.2 mm
